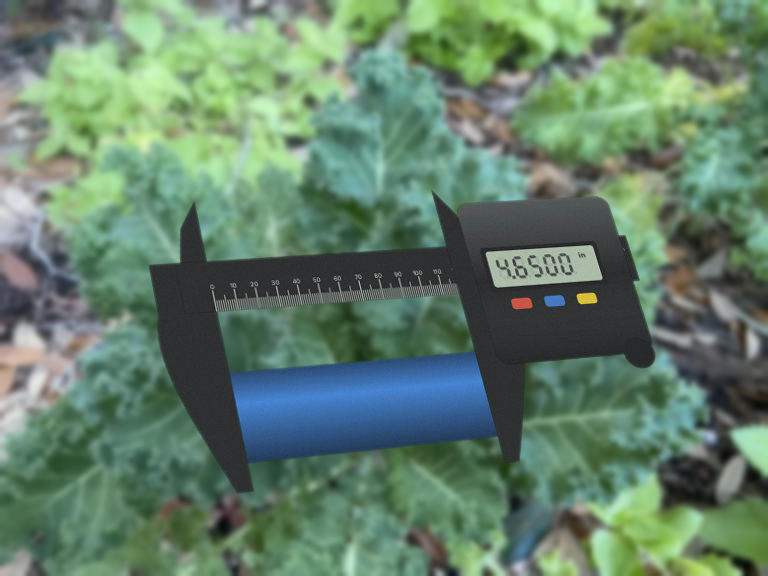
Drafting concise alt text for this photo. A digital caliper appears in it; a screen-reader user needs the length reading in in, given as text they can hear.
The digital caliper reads 4.6500 in
